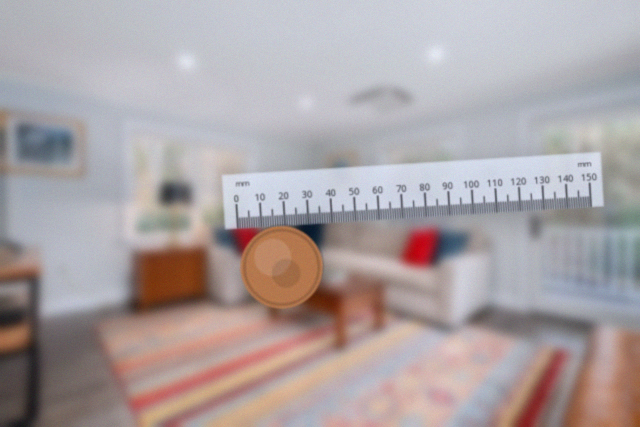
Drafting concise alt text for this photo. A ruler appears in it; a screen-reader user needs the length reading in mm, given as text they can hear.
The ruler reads 35 mm
